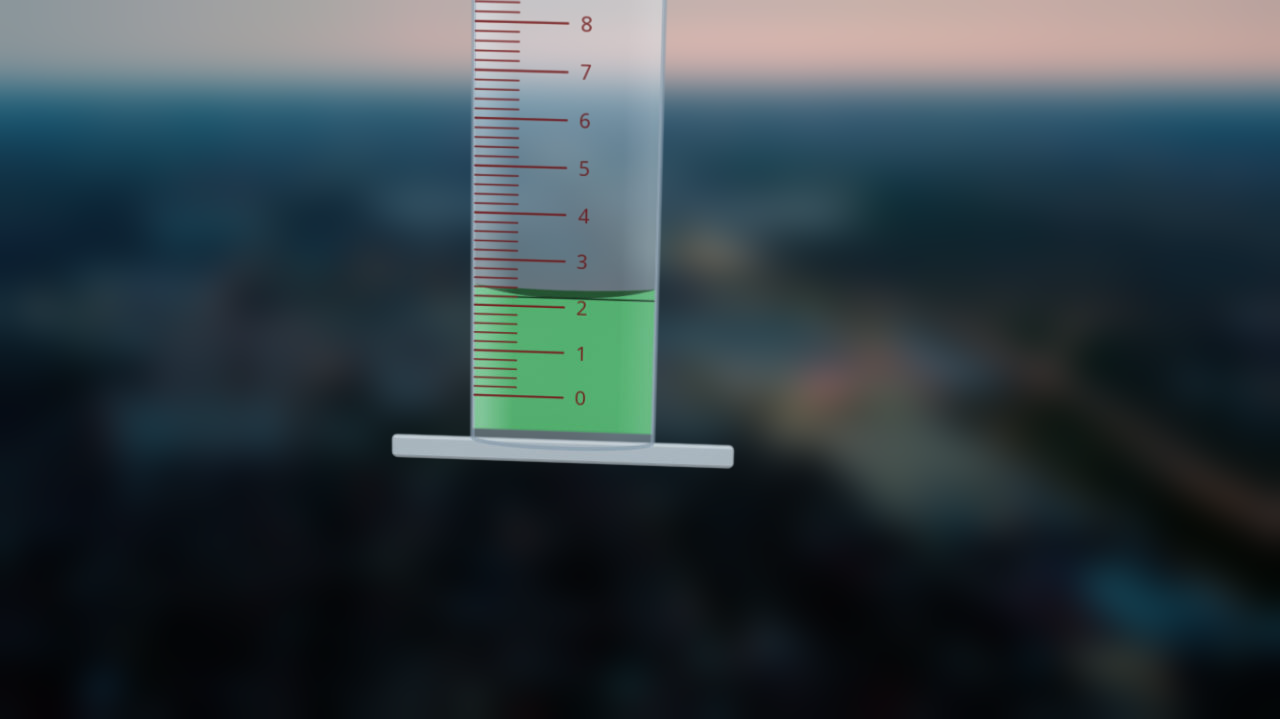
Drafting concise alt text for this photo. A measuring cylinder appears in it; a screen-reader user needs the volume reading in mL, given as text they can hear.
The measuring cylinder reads 2.2 mL
